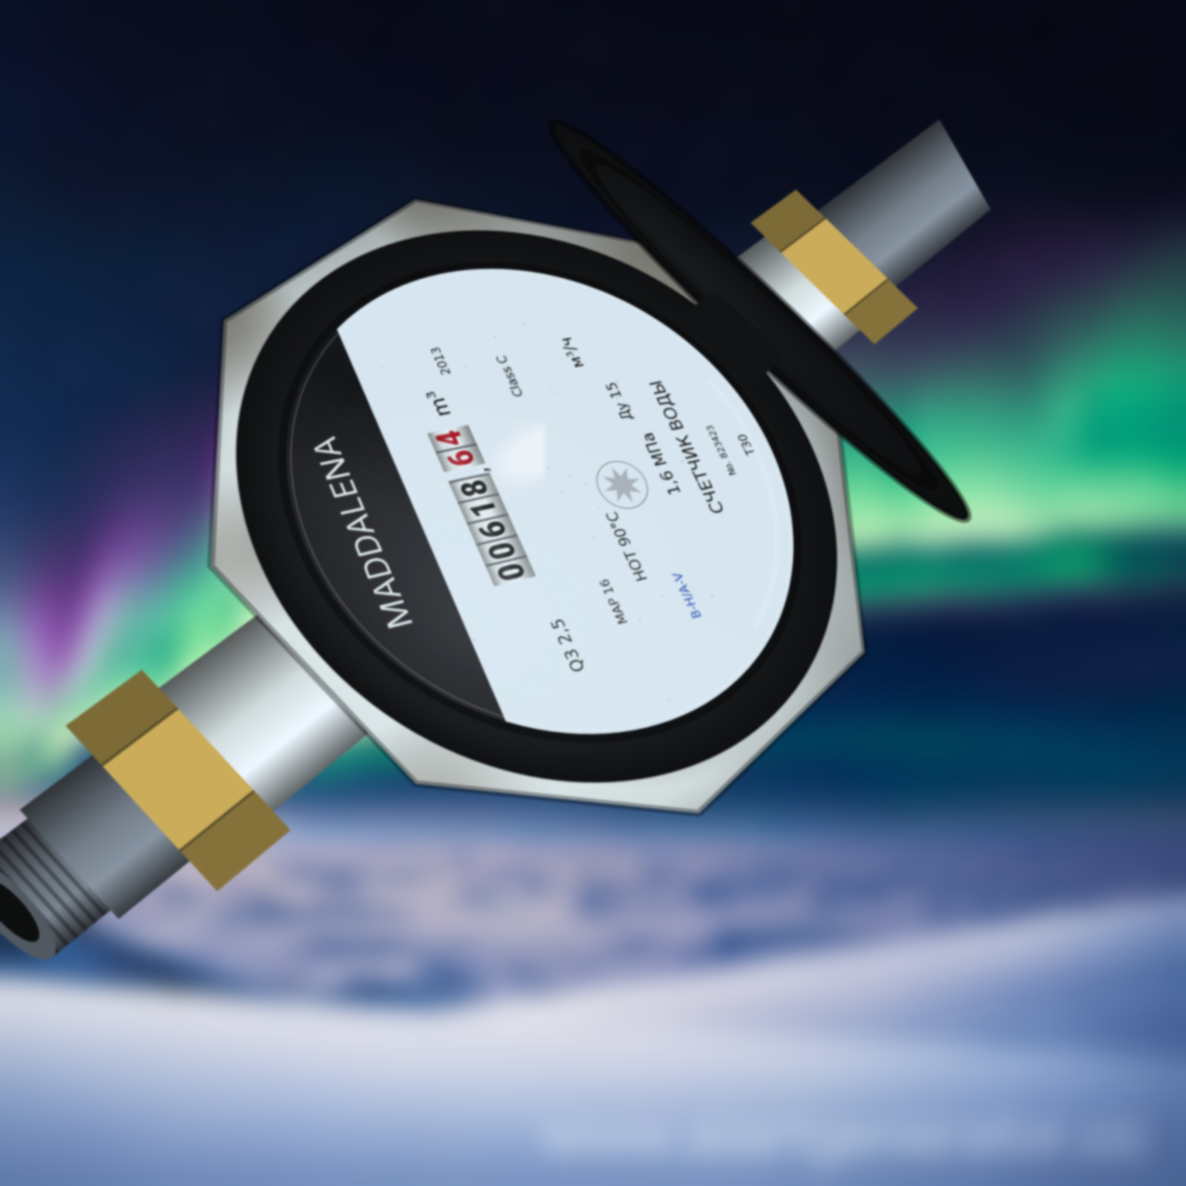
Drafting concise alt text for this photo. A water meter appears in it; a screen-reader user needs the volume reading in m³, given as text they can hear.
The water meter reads 618.64 m³
